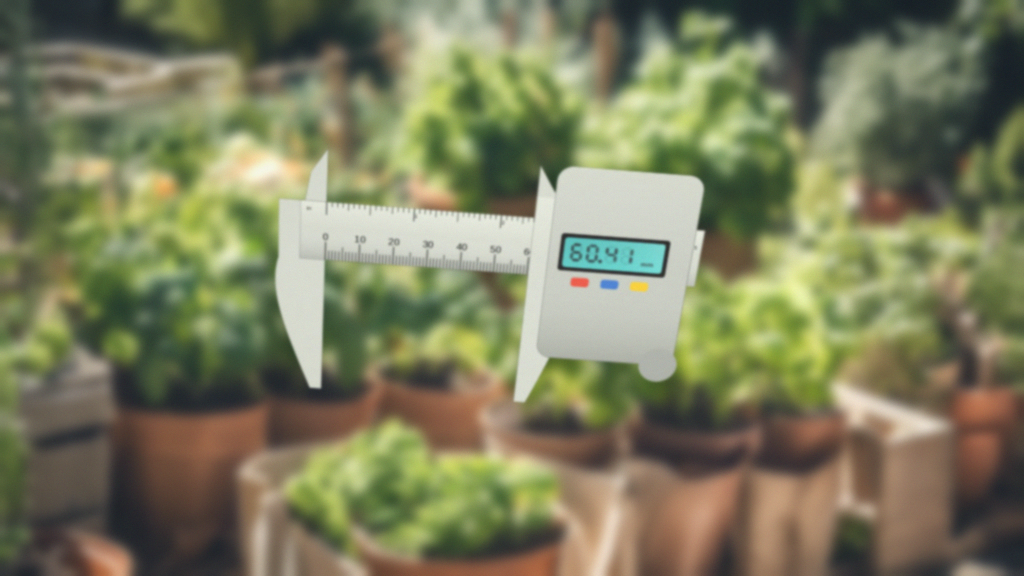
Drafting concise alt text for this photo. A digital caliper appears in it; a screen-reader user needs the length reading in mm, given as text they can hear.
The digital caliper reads 60.41 mm
